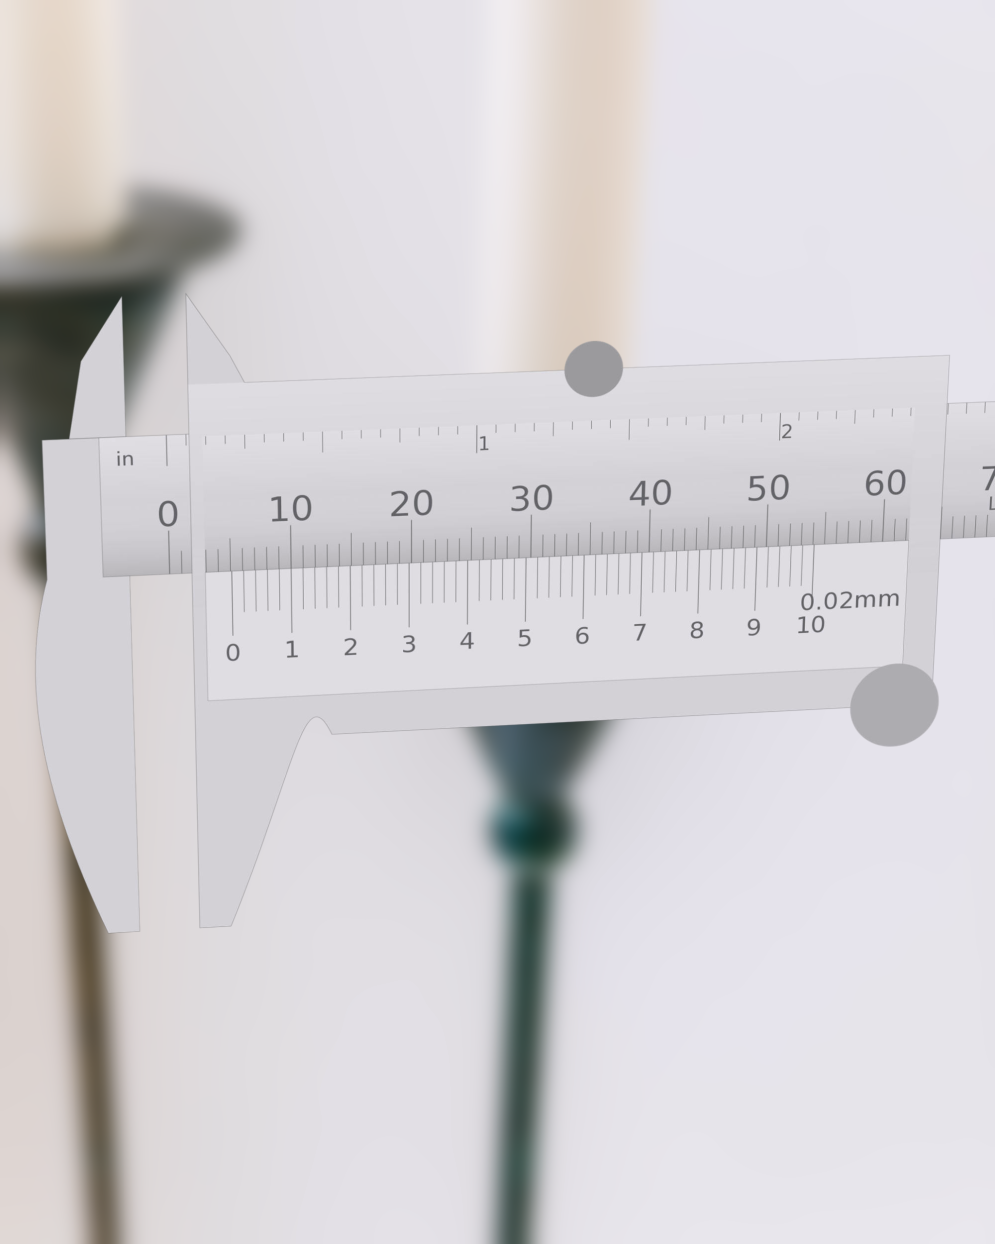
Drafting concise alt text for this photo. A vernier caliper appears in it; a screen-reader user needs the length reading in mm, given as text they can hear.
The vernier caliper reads 5.1 mm
